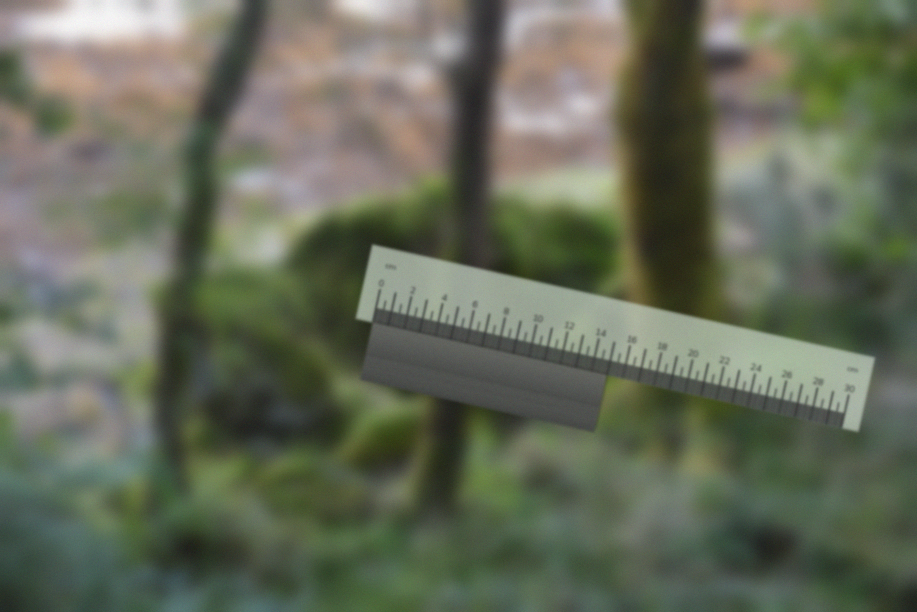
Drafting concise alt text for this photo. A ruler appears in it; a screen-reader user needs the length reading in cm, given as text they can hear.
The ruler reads 15 cm
